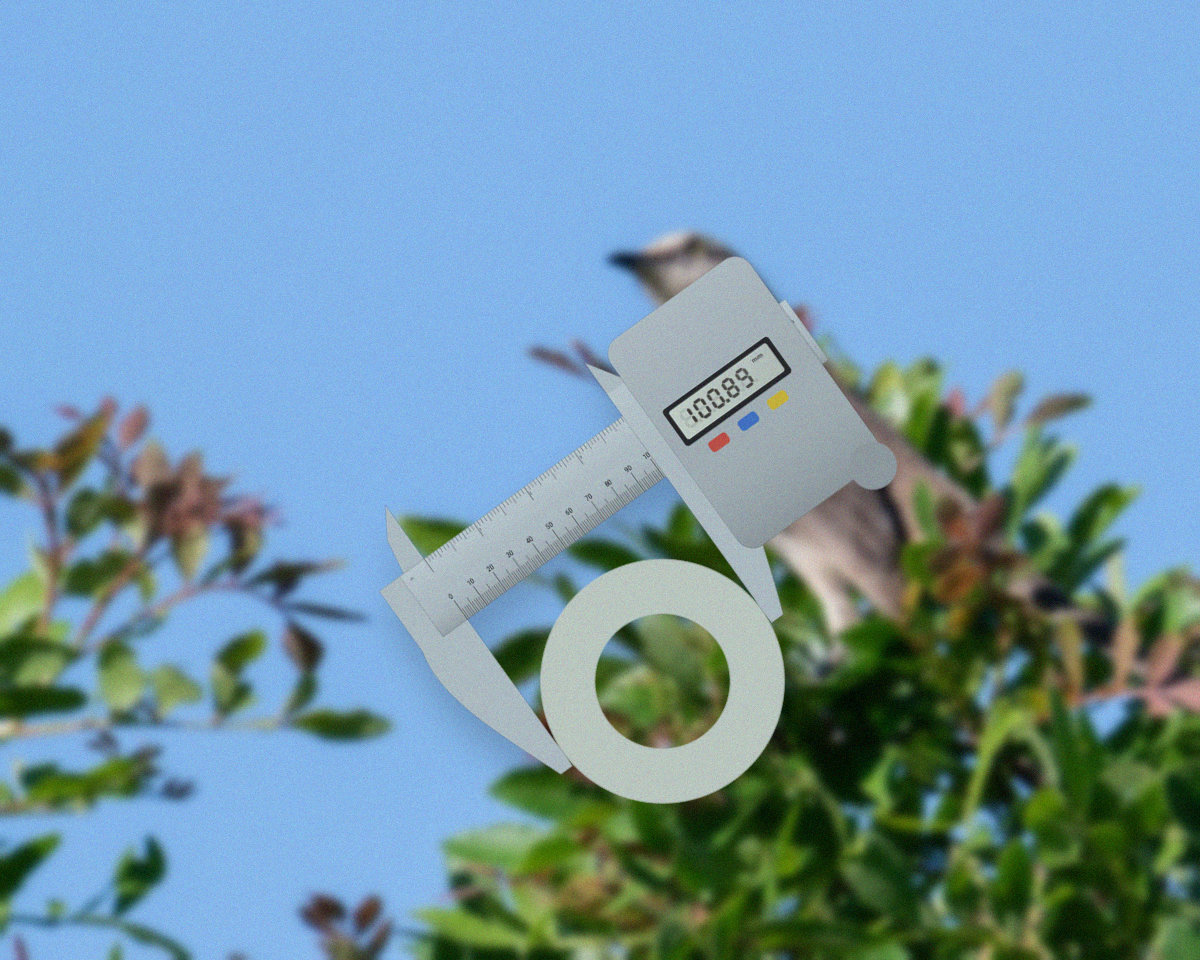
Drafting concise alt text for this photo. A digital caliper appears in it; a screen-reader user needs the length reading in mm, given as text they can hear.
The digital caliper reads 100.89 mm
